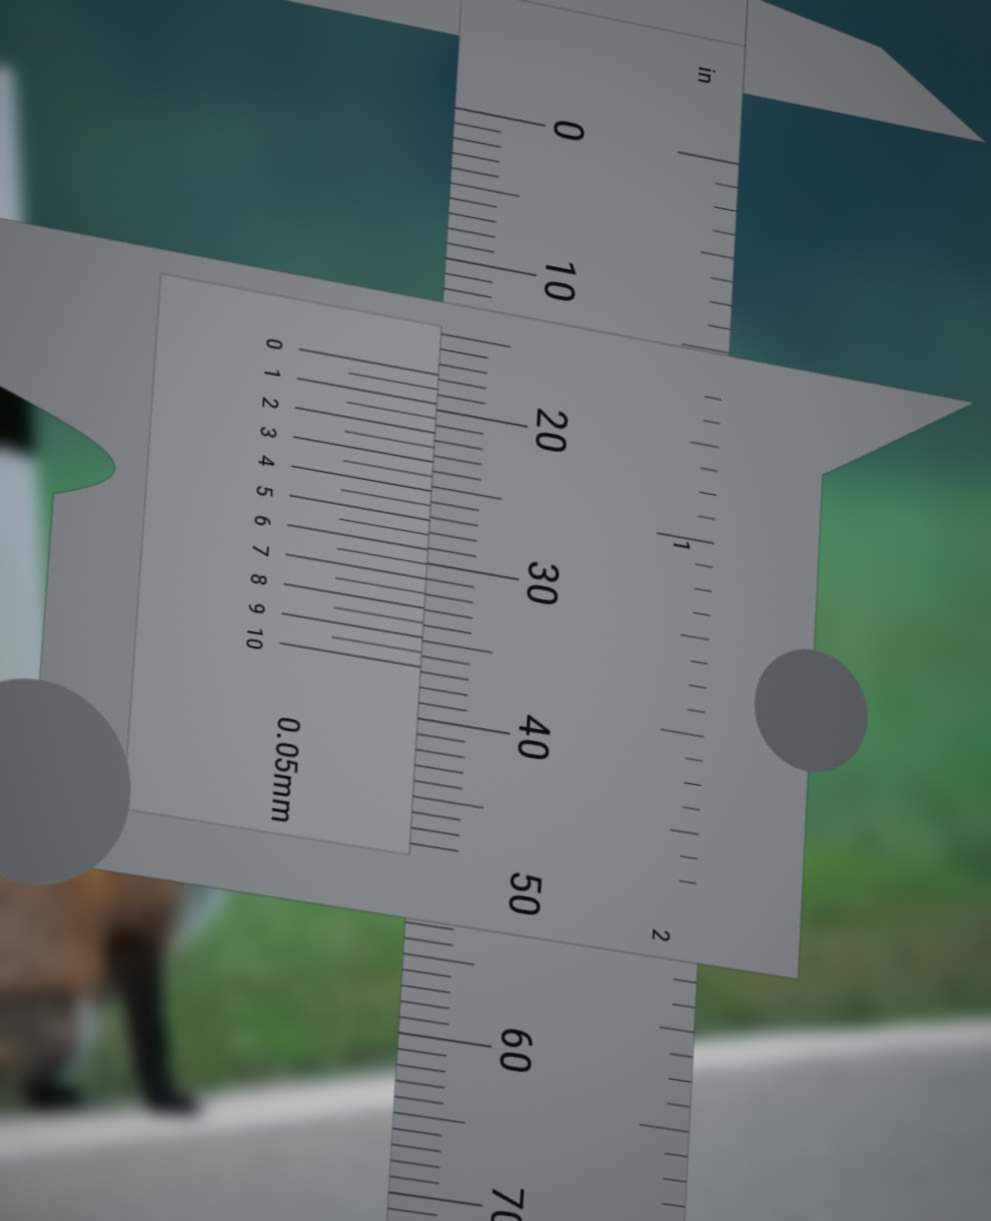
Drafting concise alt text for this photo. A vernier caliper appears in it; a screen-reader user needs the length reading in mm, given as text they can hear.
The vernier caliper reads 17.7 mm
